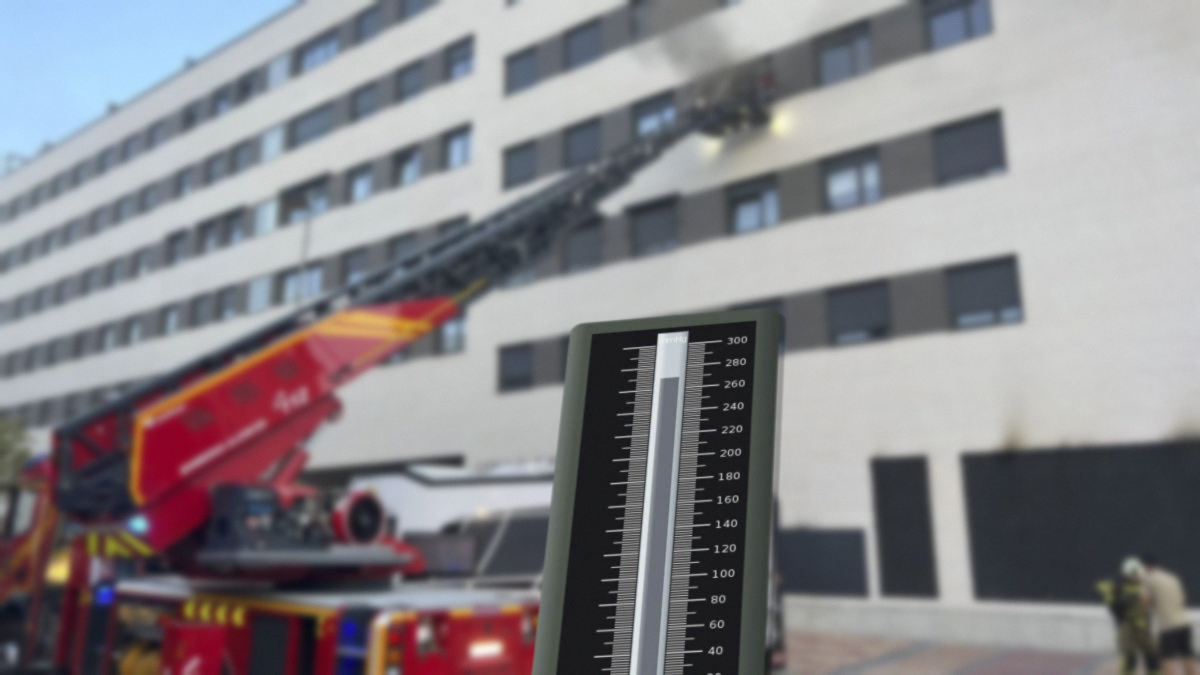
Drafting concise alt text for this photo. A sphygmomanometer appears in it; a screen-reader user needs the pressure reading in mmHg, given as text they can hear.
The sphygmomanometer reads 270 mmHg
